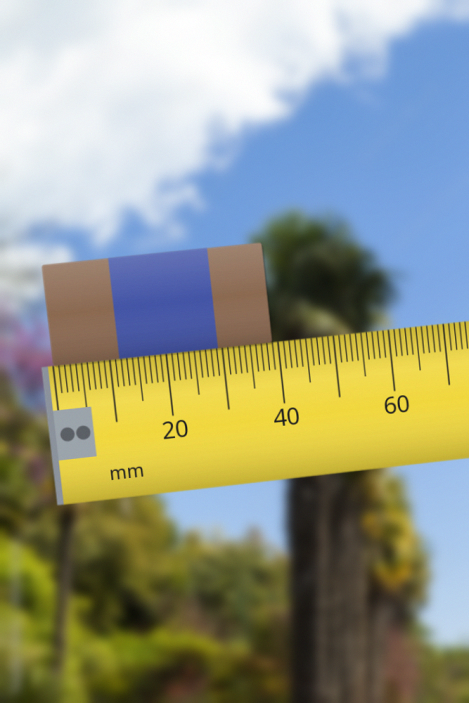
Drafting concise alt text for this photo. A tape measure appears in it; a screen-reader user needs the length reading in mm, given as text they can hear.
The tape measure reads 39 mm
